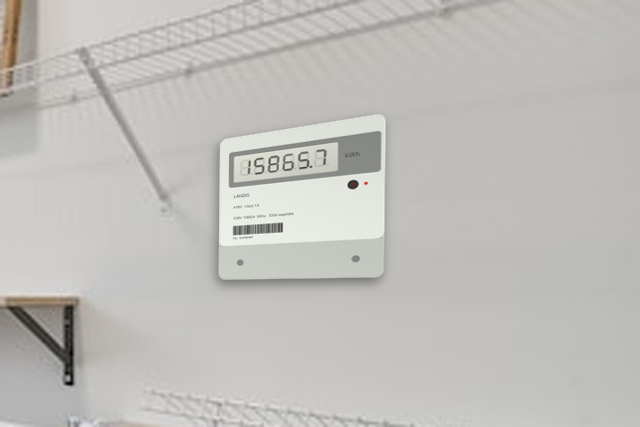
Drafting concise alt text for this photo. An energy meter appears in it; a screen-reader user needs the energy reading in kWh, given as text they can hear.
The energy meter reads 15865.7 kWh
